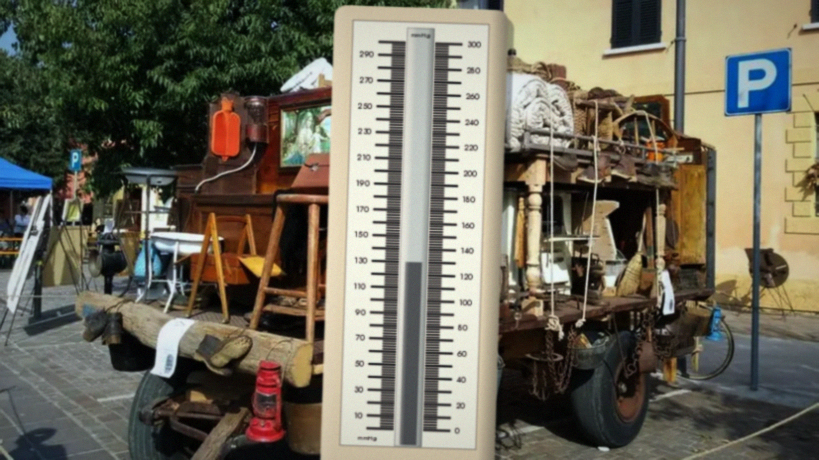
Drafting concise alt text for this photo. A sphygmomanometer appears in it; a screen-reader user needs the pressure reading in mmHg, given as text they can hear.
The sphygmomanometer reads 130 mmHg
